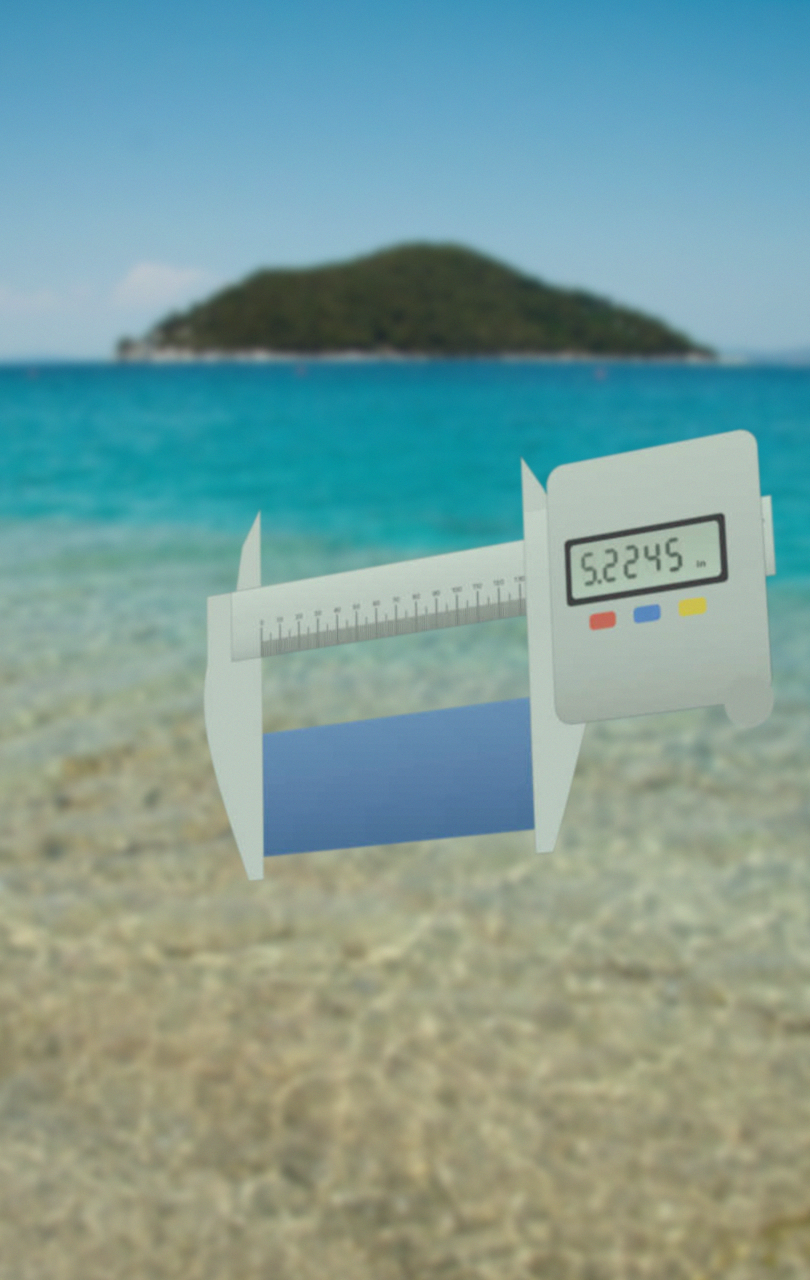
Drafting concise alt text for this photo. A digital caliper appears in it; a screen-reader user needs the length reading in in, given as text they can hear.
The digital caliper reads 5.2245 in
